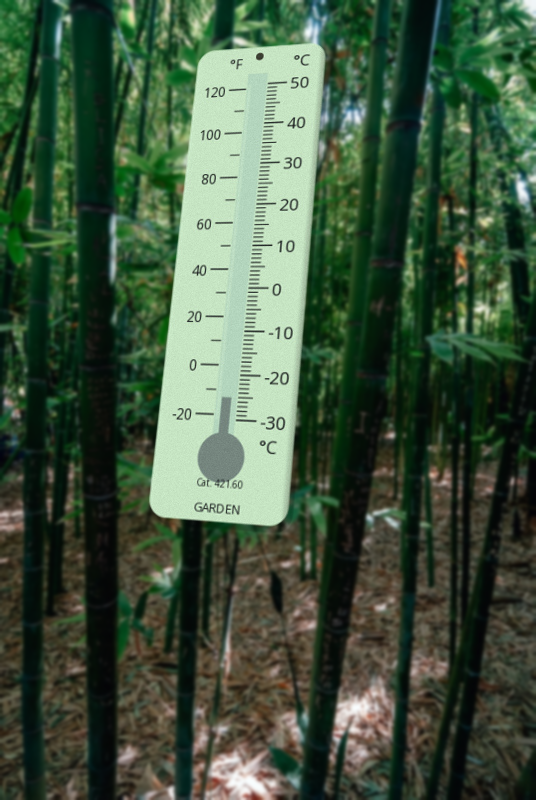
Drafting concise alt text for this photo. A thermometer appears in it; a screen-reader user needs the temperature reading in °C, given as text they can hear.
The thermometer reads -25 °C
